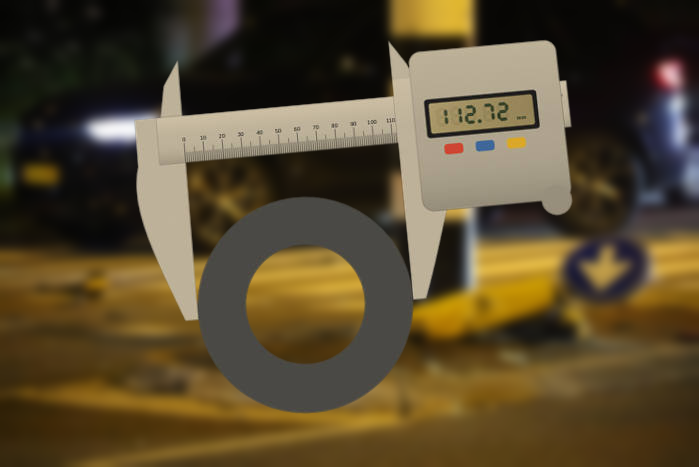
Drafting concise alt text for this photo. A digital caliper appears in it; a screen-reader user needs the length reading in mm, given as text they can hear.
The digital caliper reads 112.72 mm
